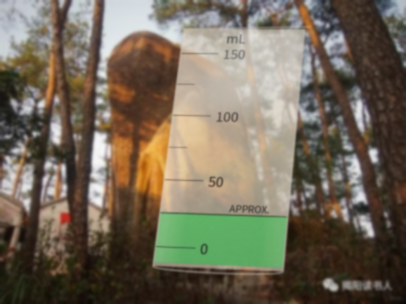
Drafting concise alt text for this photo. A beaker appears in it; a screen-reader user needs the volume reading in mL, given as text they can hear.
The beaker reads 25 mL
